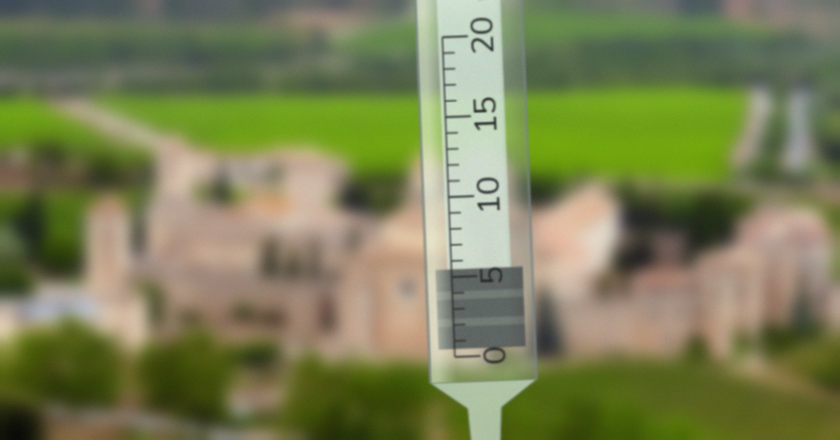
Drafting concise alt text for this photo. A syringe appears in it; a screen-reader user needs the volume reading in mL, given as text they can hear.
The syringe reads 0.5 mL
